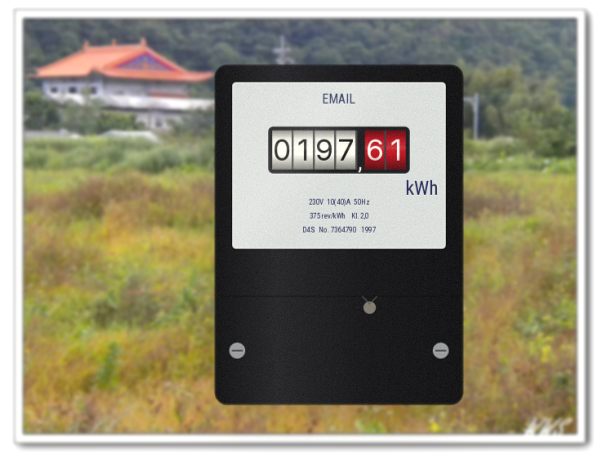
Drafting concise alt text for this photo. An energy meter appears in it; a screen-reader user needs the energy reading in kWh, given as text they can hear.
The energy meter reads 197.61 kWh
